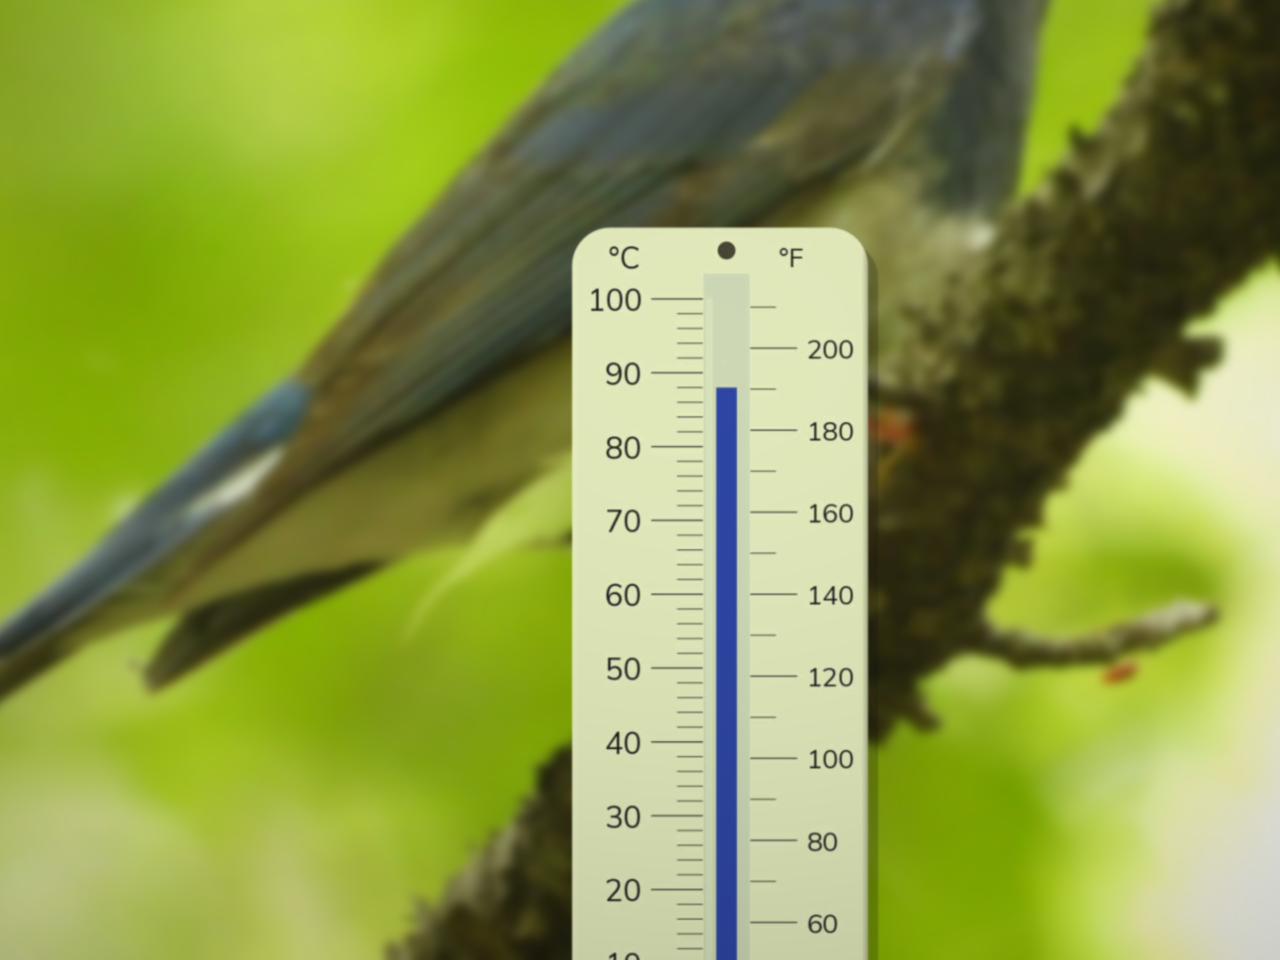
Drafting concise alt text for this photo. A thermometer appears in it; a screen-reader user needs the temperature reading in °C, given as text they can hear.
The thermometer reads 88 °C
